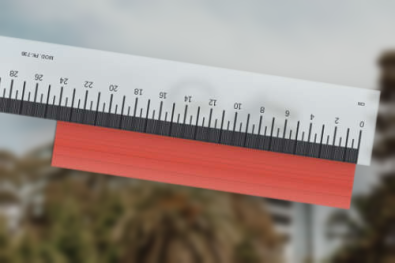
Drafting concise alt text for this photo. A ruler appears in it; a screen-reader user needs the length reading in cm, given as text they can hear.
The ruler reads 24 cm
